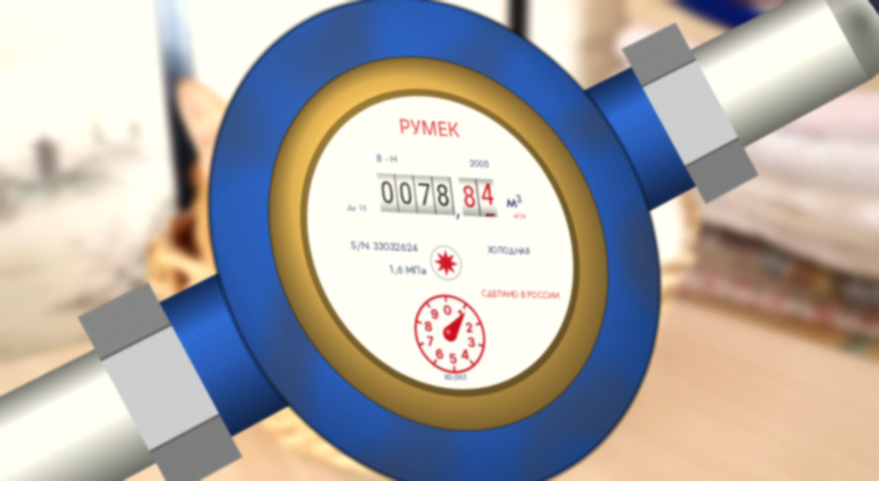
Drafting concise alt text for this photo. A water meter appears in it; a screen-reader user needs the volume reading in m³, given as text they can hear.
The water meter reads 78.841 m³
